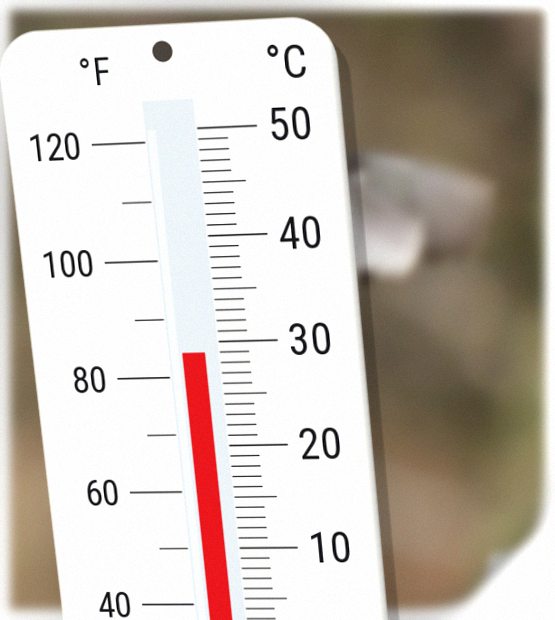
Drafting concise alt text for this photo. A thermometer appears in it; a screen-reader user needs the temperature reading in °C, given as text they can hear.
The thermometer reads 29 °C
